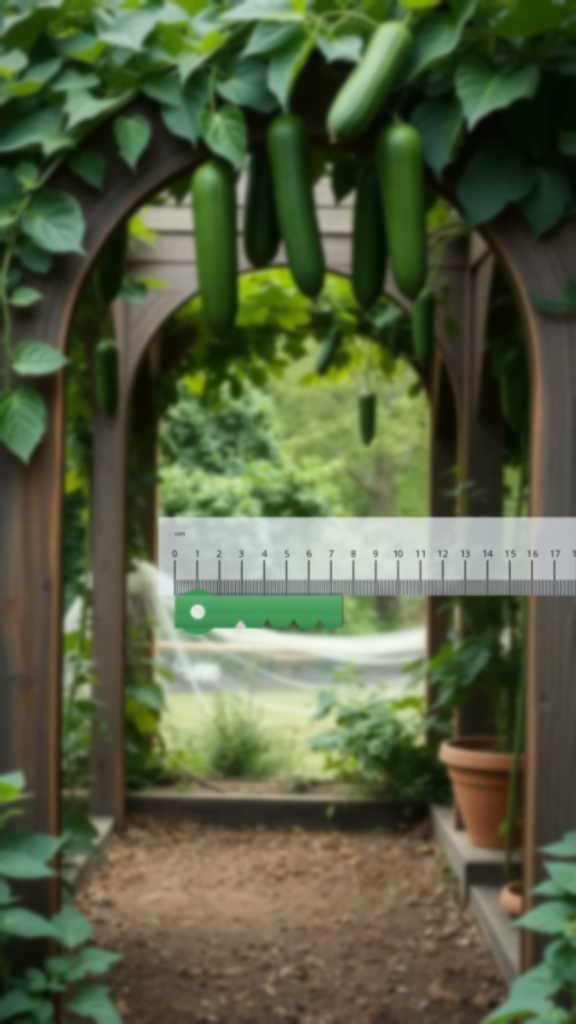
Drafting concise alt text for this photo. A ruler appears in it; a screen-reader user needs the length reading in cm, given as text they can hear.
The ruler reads 7.5 cm
